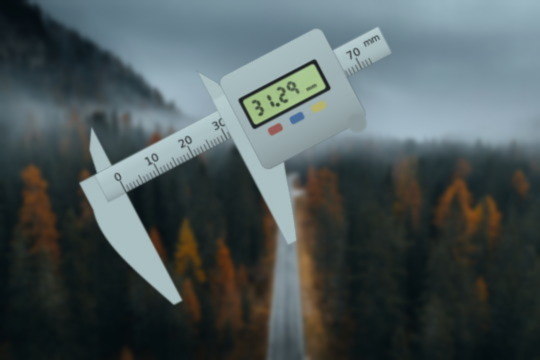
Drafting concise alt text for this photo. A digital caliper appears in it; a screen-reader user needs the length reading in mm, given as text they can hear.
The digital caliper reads 31.29 mm
